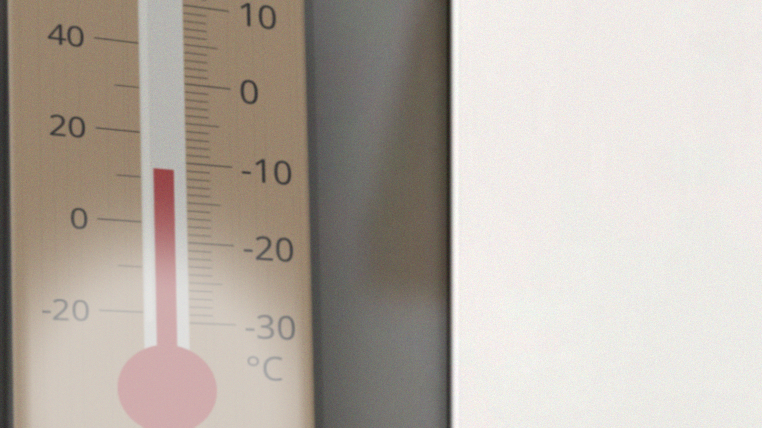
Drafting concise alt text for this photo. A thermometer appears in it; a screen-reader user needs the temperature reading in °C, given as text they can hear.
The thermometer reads -11 °C
